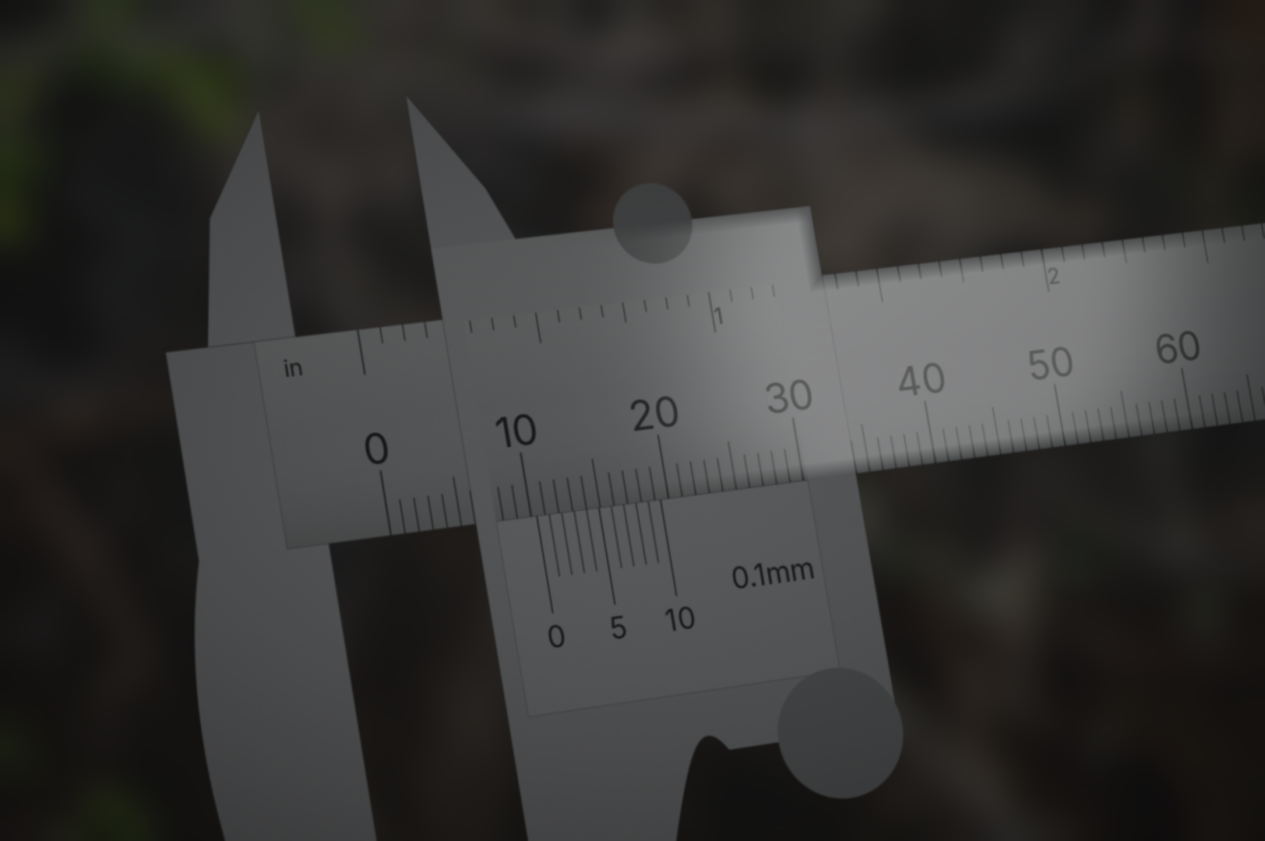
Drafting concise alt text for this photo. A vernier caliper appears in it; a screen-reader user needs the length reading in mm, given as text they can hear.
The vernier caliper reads 10.4 mm
